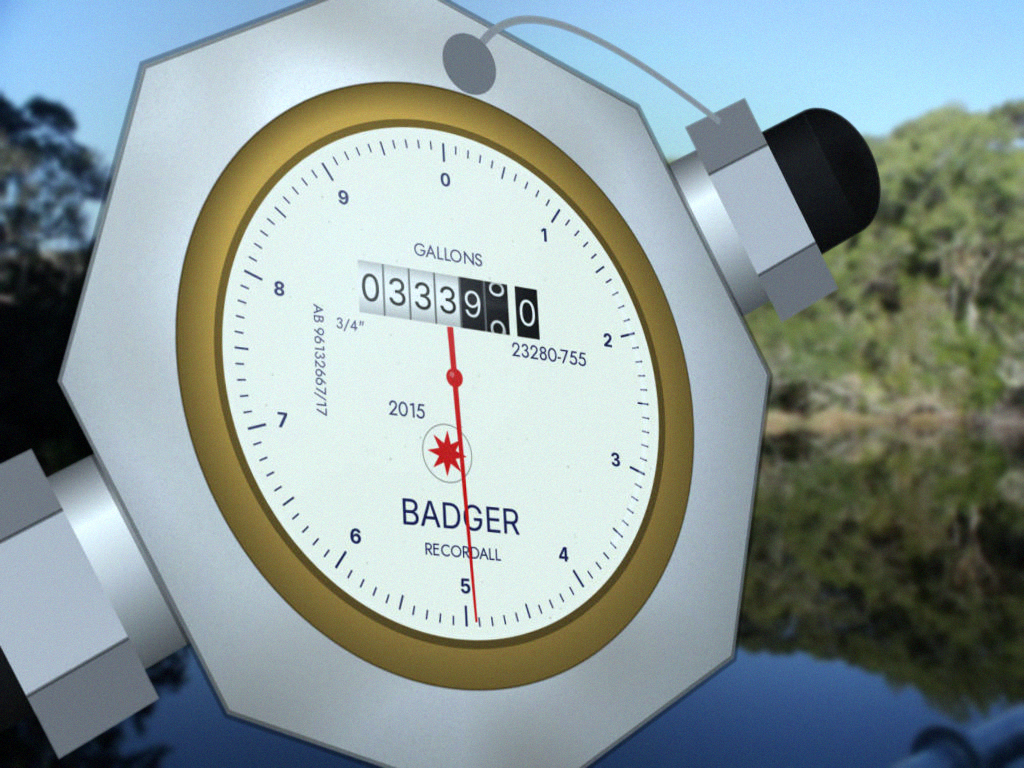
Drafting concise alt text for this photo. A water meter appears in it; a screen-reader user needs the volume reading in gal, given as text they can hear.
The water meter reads 333984.9 gal
